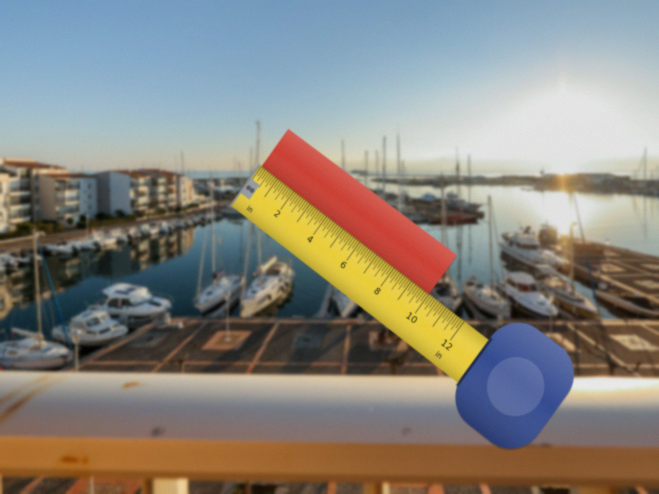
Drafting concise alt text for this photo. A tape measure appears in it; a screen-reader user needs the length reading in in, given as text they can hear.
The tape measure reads 10 in
